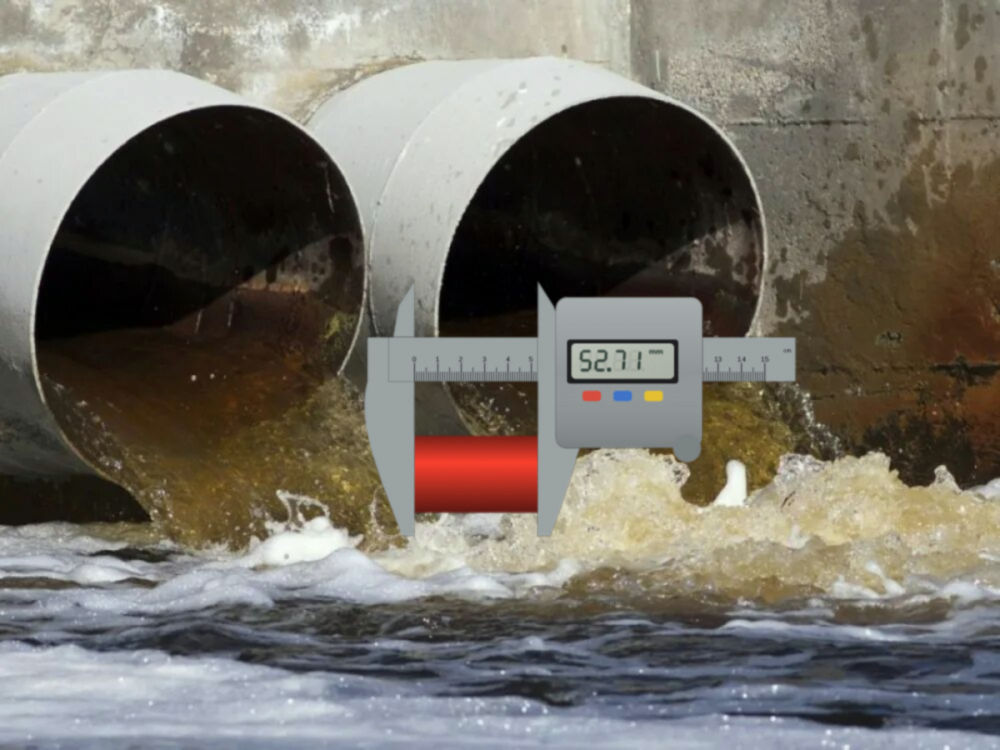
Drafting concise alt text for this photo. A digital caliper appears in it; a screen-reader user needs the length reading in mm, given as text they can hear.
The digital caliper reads 52.71 mm
